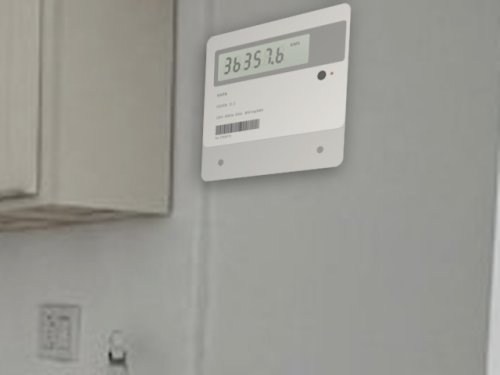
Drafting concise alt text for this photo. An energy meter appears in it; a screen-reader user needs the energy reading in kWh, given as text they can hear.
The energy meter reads 36357.6 kWh
